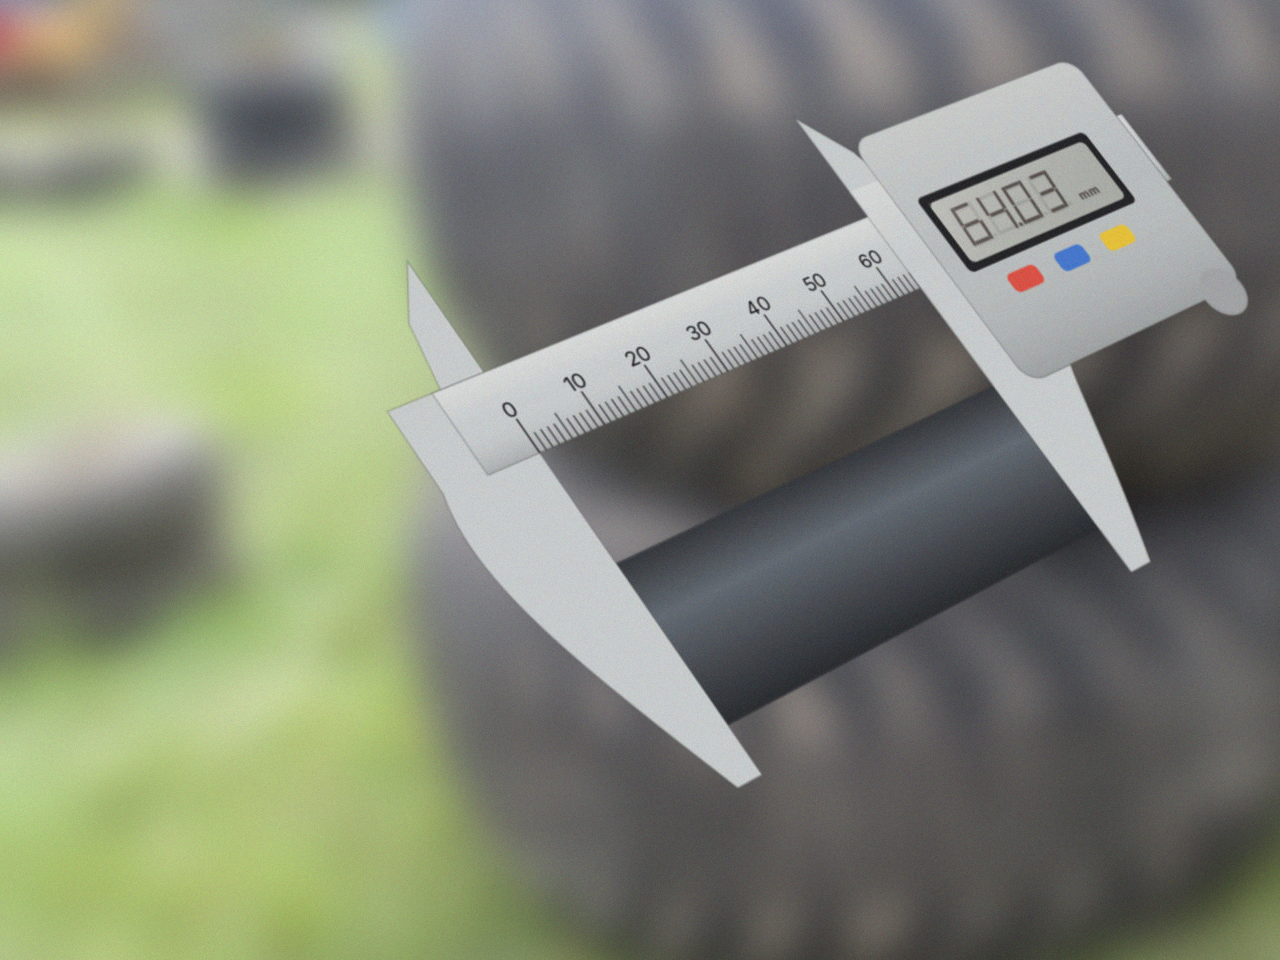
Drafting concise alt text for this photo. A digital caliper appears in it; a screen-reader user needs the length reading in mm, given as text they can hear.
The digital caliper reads 64.03 mm
